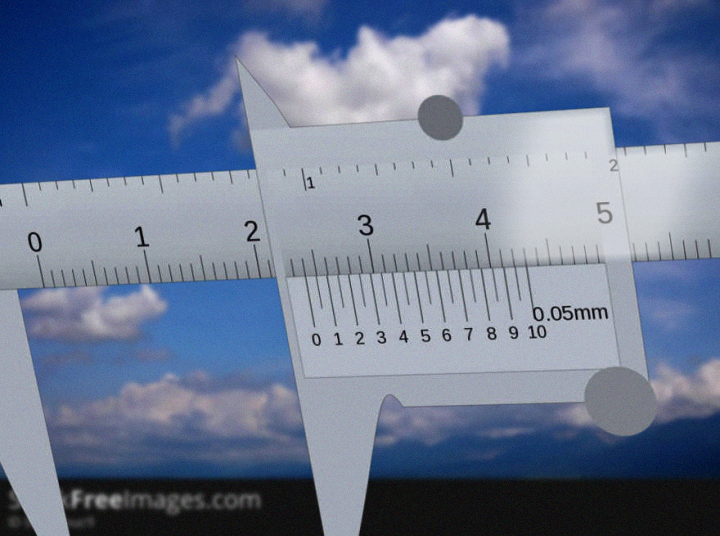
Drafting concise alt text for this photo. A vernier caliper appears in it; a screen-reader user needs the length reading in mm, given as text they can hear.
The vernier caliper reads 24.0 mm
